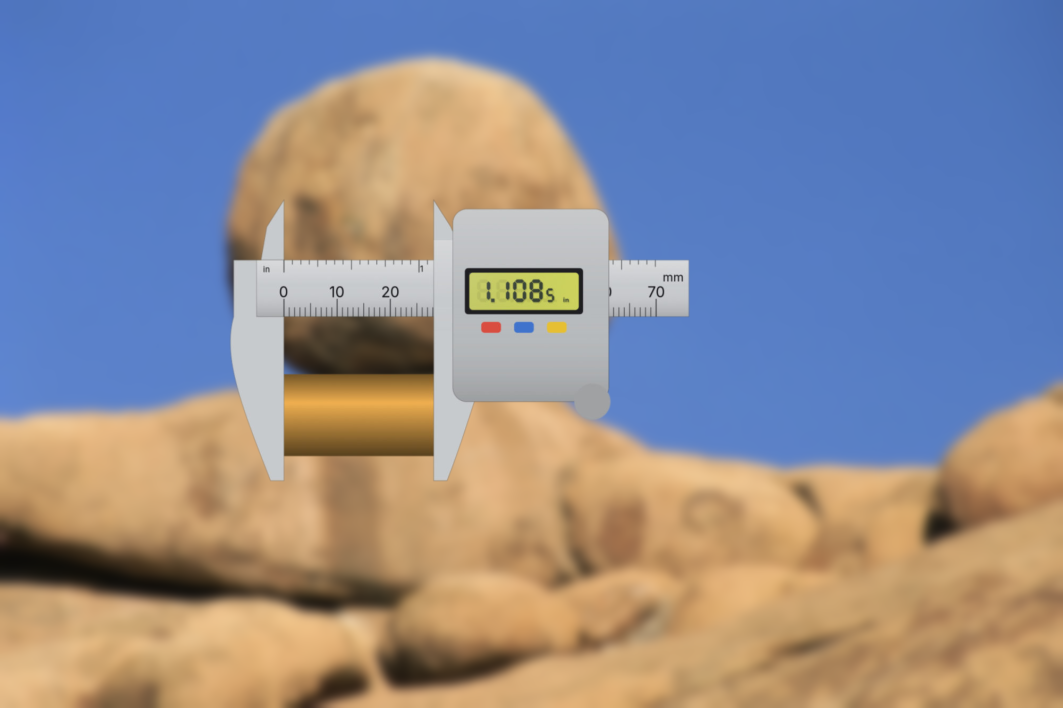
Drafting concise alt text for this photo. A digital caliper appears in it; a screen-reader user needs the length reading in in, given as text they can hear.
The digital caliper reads 1.1085 in
